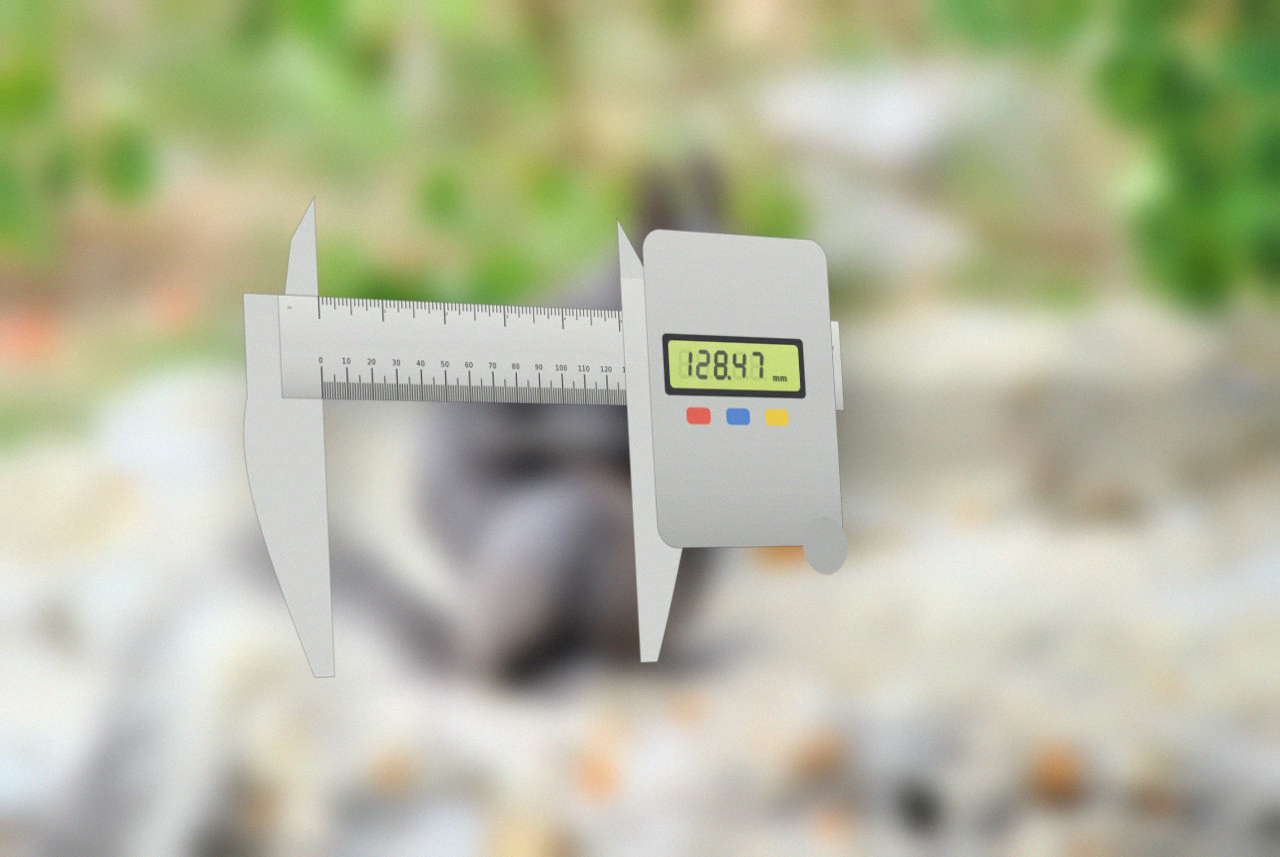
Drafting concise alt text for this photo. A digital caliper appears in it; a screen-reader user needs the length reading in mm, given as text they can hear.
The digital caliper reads 128.47 mm
